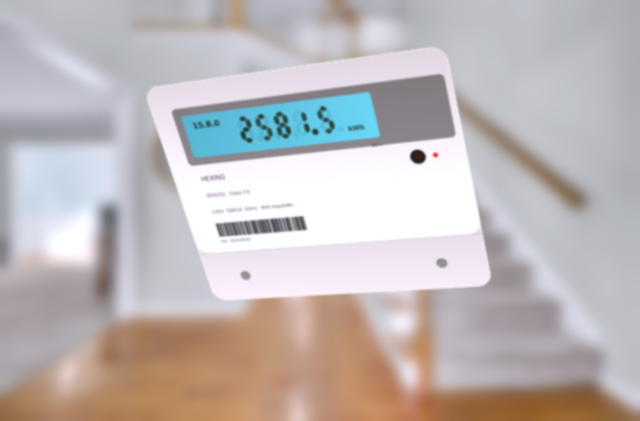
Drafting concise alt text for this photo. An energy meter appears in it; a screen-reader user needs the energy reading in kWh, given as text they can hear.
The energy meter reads 2581.5 kWh
